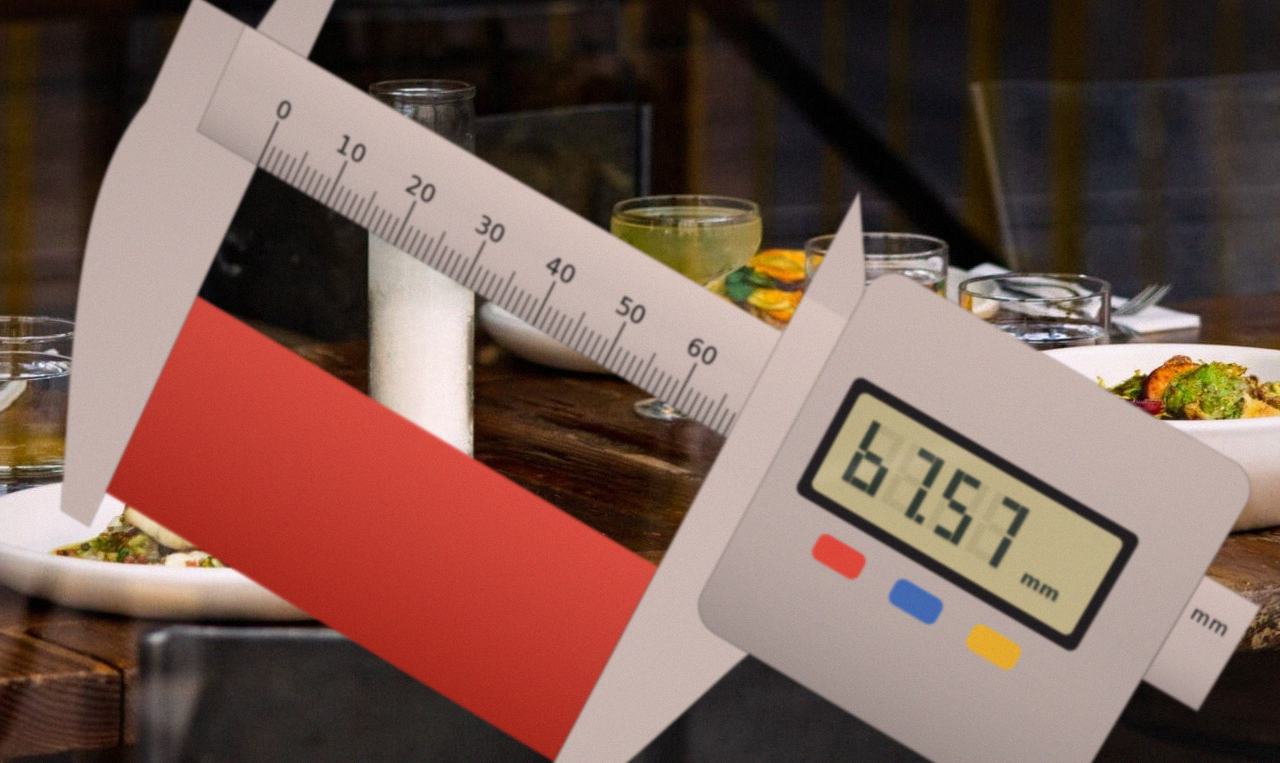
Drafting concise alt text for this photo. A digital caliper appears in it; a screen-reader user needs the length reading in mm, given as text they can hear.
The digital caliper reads 67.57 mm
